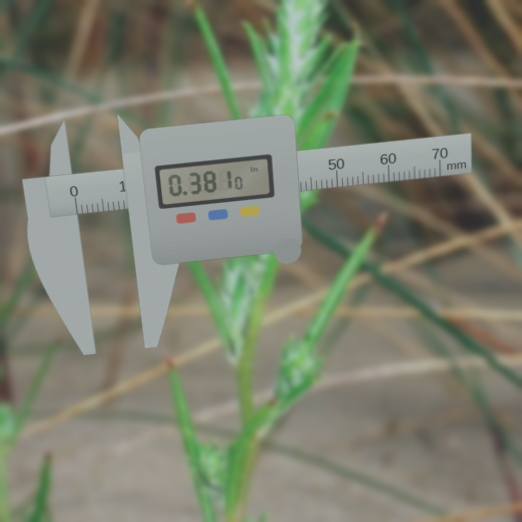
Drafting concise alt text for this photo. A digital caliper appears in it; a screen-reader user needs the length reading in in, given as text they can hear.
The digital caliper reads 0.3810 in
